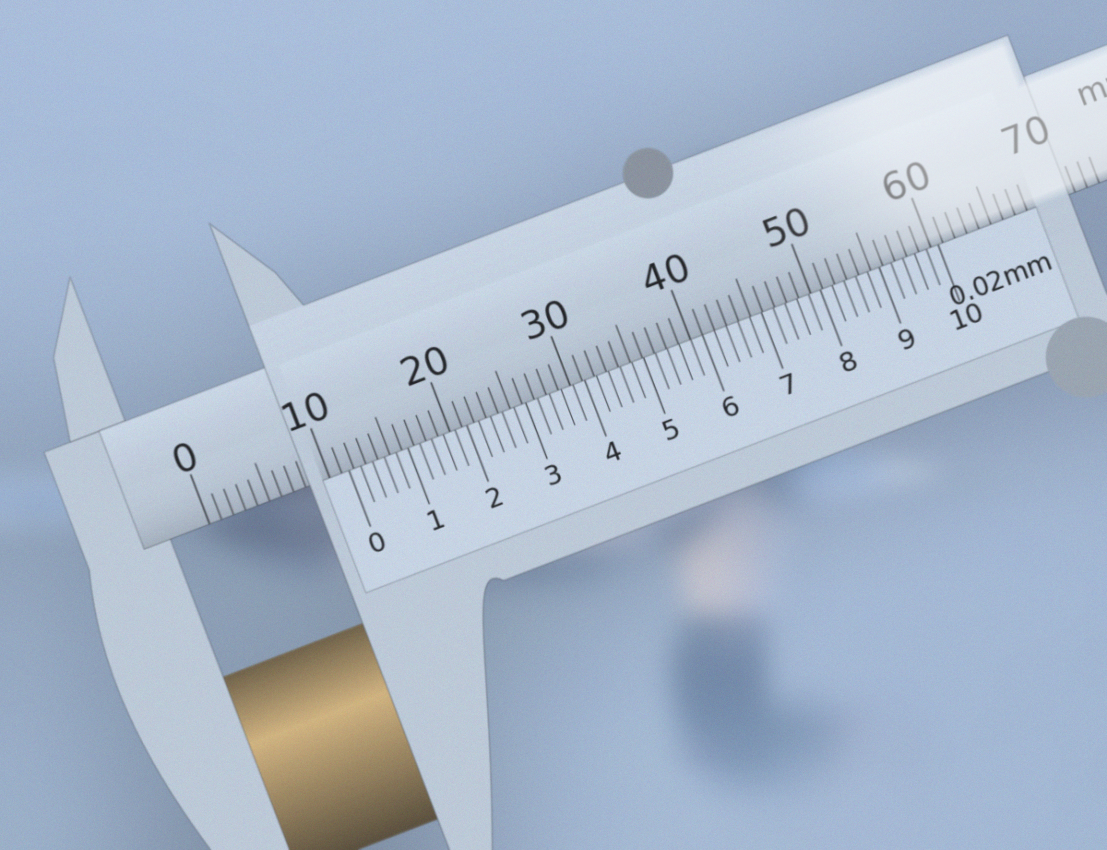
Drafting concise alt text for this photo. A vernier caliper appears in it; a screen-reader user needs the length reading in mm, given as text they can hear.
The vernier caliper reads 11.6 mm
